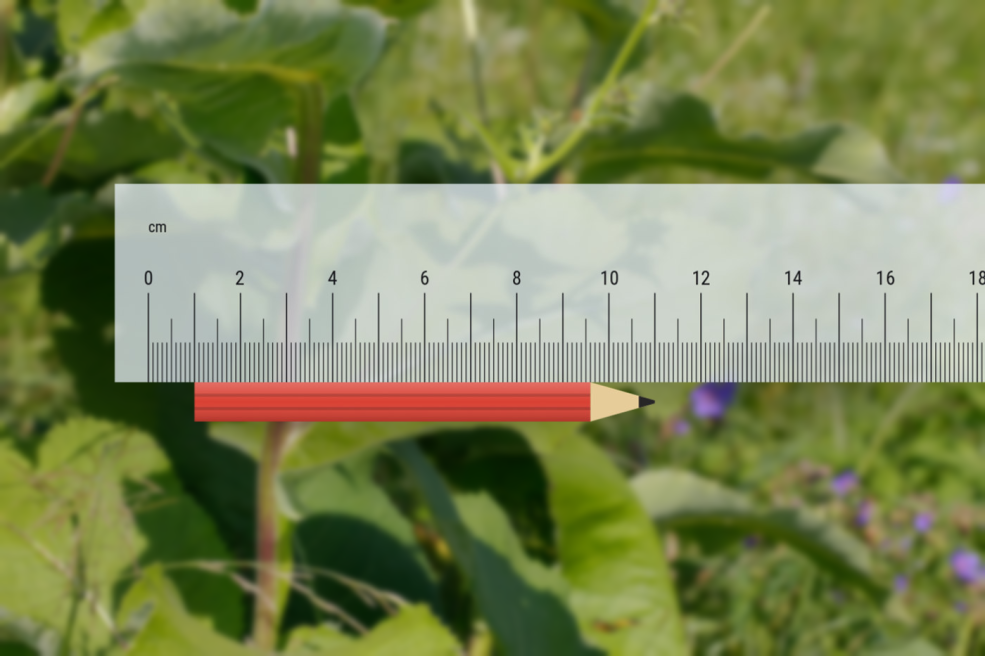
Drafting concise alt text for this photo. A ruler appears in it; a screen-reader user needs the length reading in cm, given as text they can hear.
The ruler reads 10 cm
